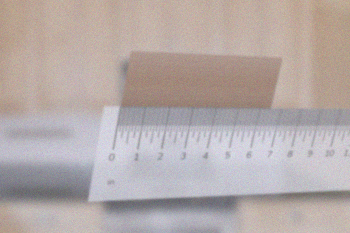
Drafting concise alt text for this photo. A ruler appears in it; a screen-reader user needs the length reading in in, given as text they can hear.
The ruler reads 6.5 in
